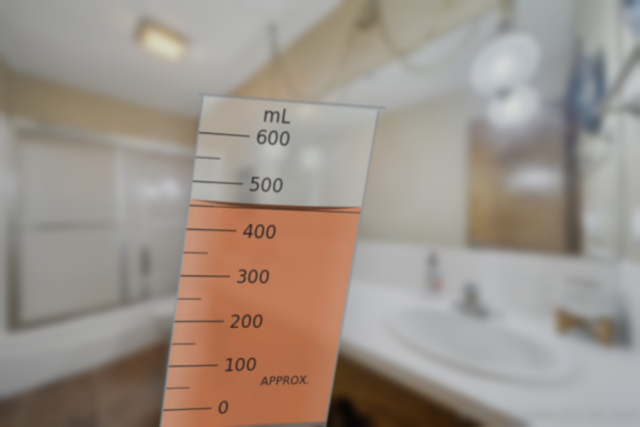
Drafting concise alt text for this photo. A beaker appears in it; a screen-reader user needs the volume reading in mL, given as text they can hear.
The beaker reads 450 mL
